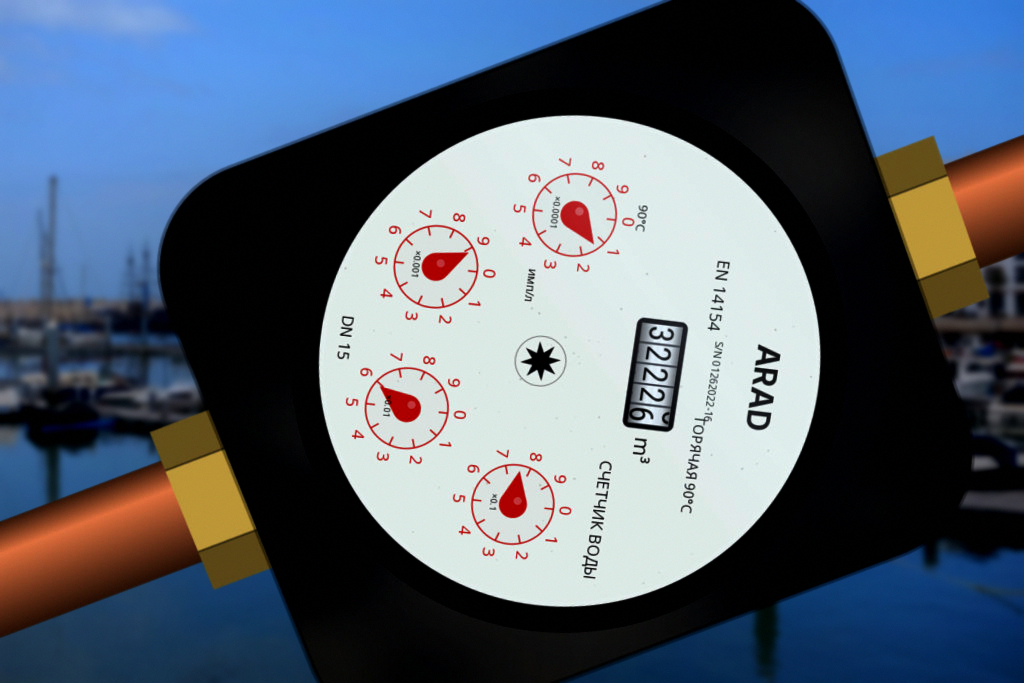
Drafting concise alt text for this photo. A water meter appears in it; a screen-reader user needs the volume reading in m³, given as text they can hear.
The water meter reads 32225.7591 m³
